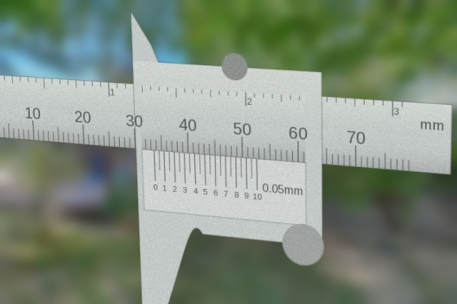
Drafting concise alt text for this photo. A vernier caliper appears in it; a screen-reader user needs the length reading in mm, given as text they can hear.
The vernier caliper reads 33.6 mm
